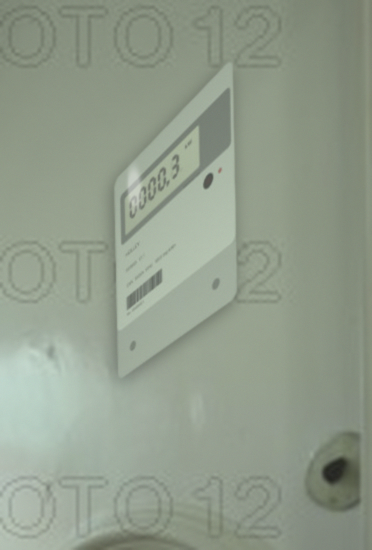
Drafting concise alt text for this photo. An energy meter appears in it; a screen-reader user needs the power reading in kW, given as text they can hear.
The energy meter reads 0.3 kW
